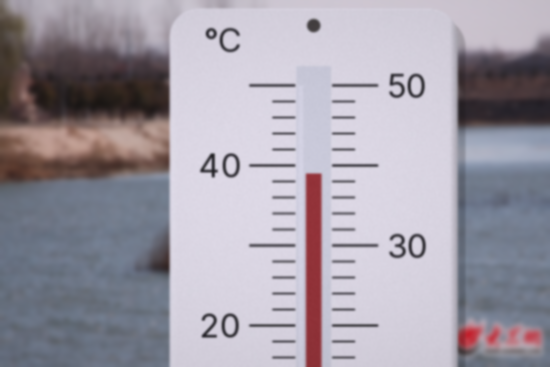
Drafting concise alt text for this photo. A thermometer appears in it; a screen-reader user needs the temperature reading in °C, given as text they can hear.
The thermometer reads 39 °C
